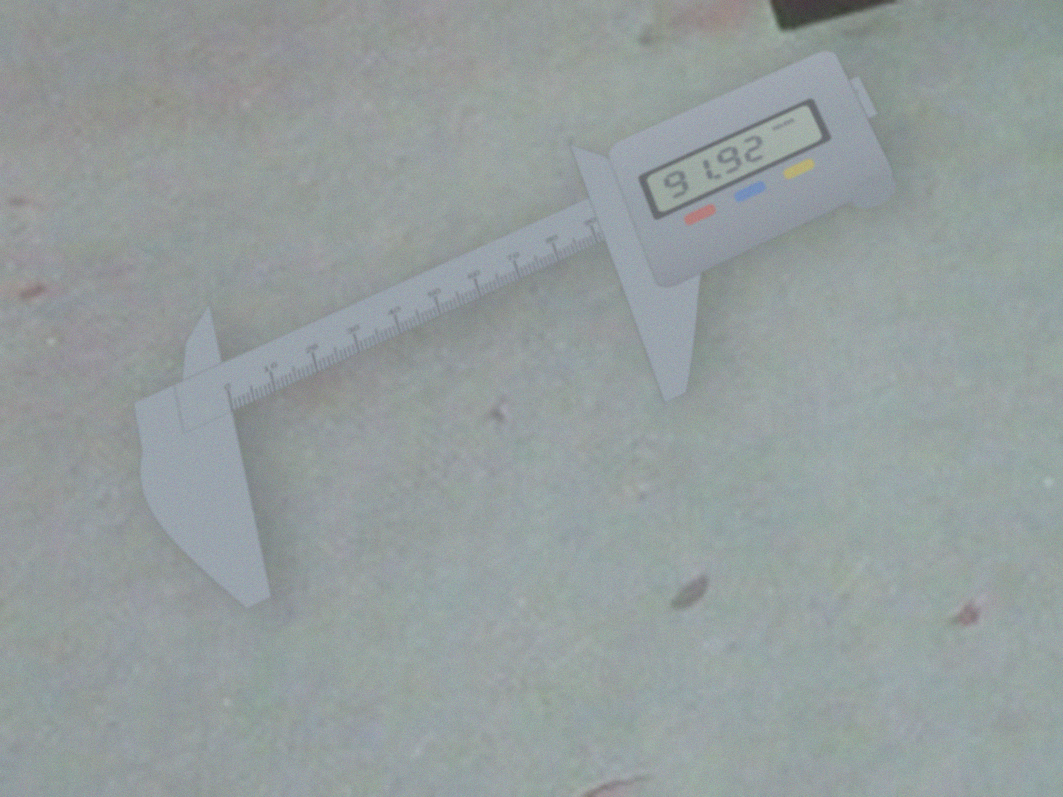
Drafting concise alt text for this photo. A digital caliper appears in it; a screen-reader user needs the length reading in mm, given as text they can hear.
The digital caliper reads 91.92 mm
